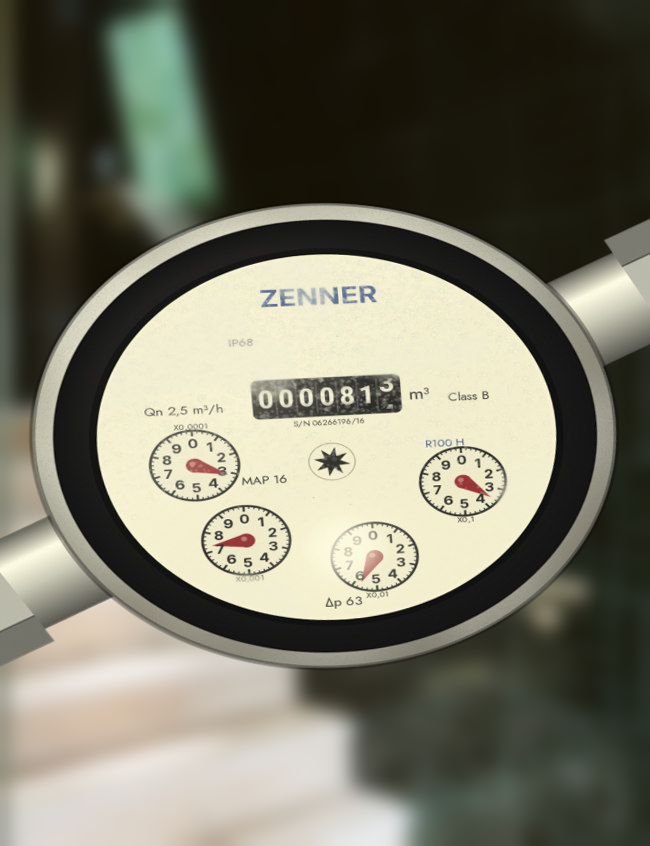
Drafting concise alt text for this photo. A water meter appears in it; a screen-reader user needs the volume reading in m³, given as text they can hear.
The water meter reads 813.3573 m³
